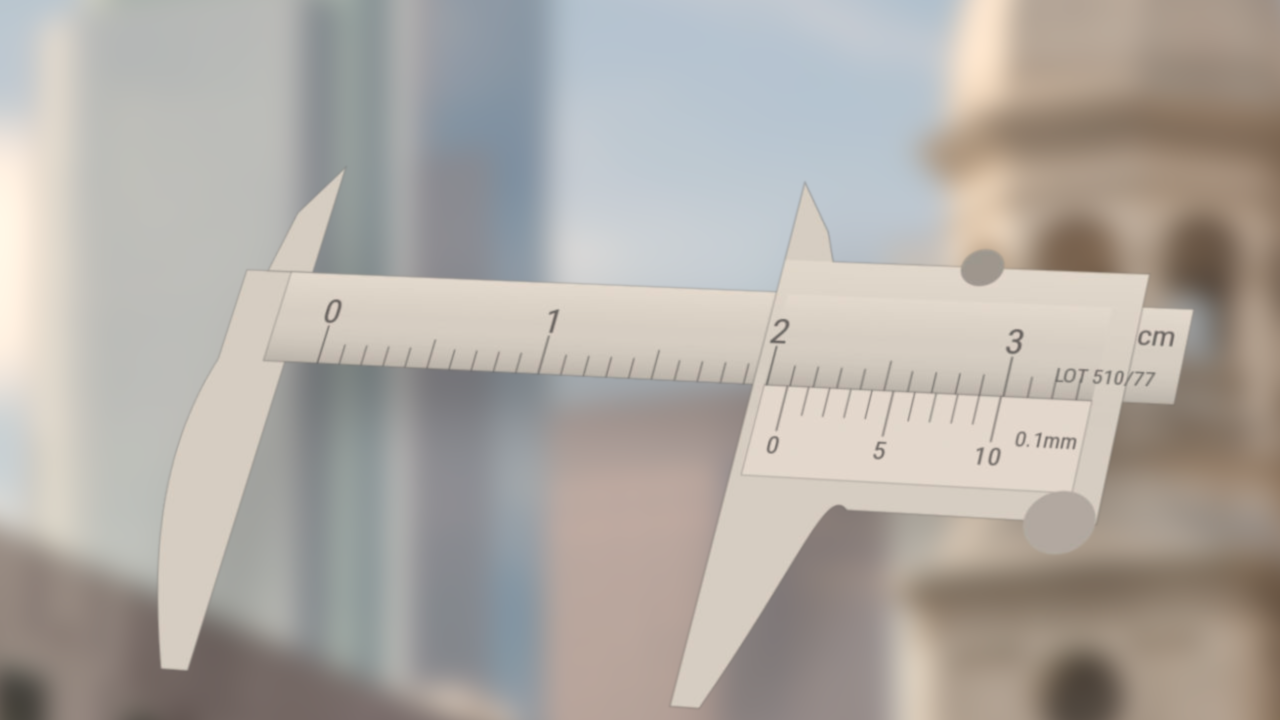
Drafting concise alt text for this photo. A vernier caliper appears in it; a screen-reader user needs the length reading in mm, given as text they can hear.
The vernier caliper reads 20.9 mm
